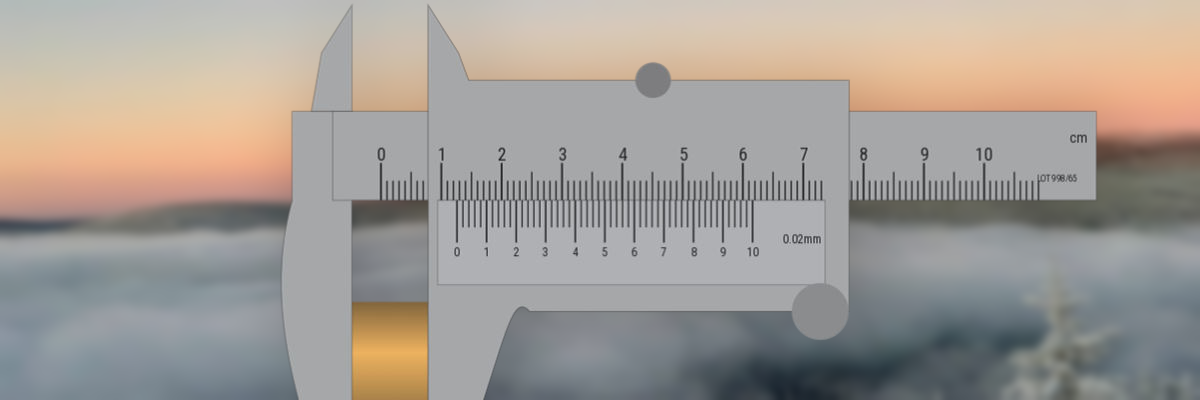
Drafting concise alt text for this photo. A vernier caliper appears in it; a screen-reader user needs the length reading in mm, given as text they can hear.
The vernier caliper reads 12.6 mm
